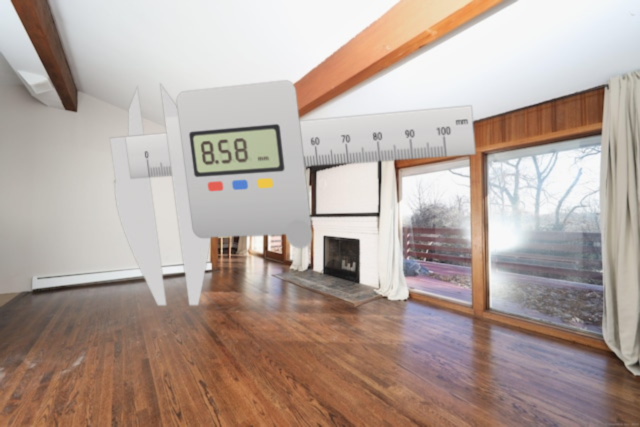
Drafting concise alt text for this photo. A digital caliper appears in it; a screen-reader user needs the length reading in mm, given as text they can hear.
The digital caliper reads 8.58 mm
